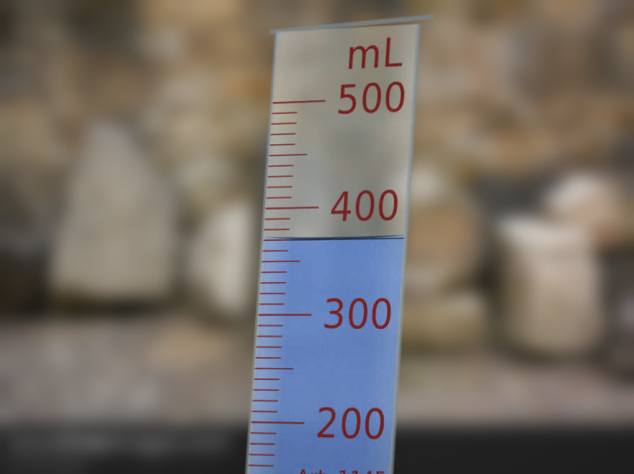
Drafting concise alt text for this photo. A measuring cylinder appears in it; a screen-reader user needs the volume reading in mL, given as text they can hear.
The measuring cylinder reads 370 mL
